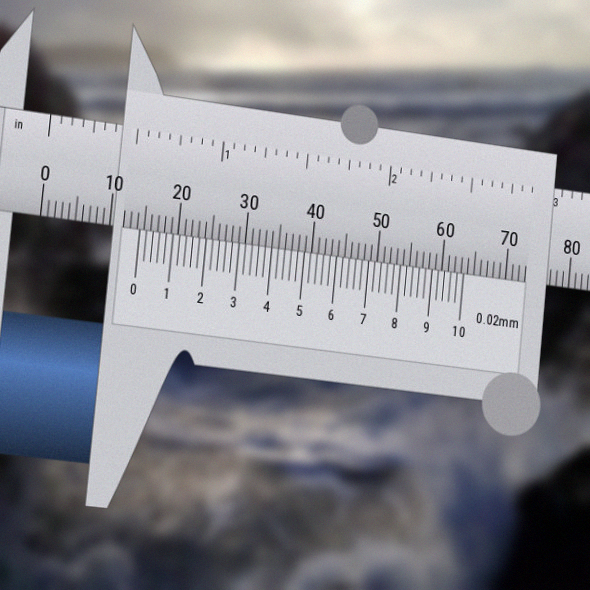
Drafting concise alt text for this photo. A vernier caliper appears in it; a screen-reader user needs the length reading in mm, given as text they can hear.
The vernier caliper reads 14.4 mm
